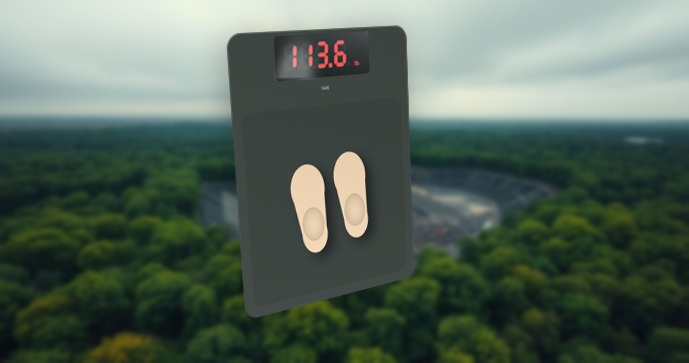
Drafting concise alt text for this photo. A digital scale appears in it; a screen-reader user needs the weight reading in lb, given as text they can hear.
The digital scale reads 113.6 lb
